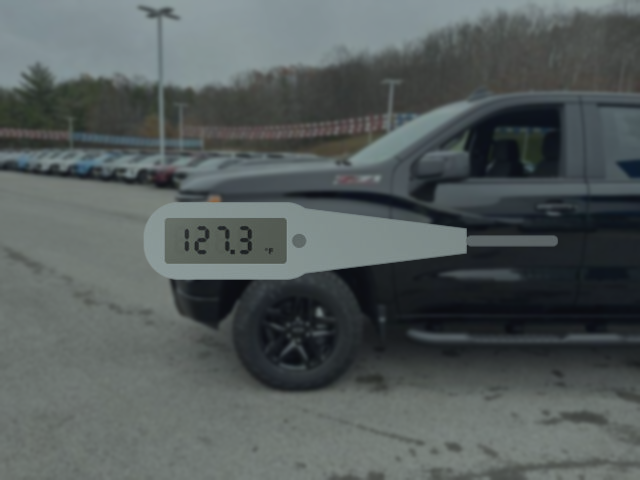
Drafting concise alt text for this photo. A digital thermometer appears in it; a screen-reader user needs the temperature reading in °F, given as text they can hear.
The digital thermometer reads 127.3 °F
